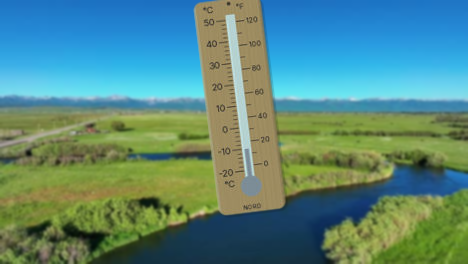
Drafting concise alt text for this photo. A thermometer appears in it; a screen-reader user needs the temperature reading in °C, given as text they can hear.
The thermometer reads -10 °C
